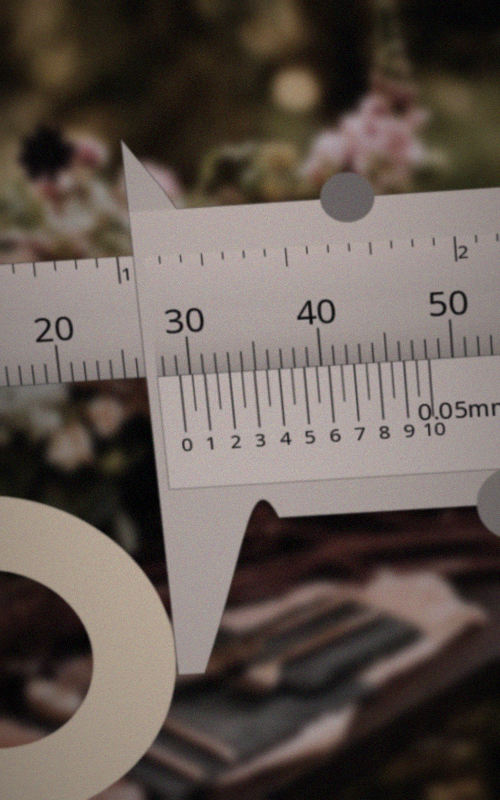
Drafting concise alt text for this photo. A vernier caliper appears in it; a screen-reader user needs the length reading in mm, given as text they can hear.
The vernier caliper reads 29.2 mm
